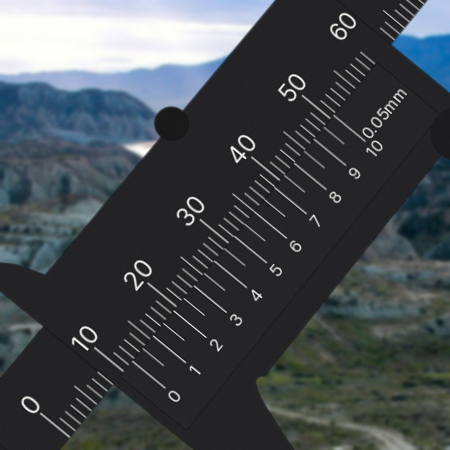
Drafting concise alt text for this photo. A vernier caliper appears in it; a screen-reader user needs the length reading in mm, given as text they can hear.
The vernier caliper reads 11.6 mm
